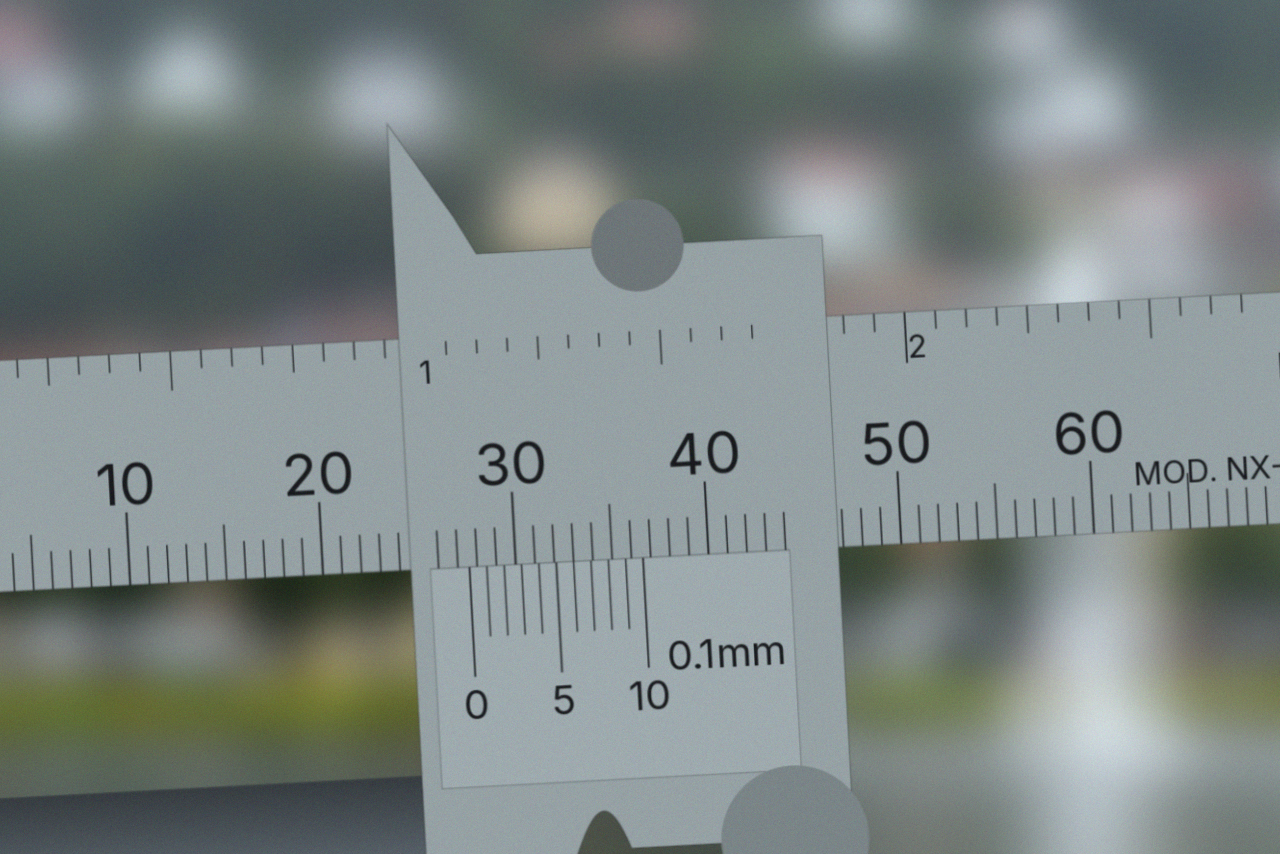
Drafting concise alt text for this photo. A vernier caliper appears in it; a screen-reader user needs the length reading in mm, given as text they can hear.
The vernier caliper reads 27.6 mm
